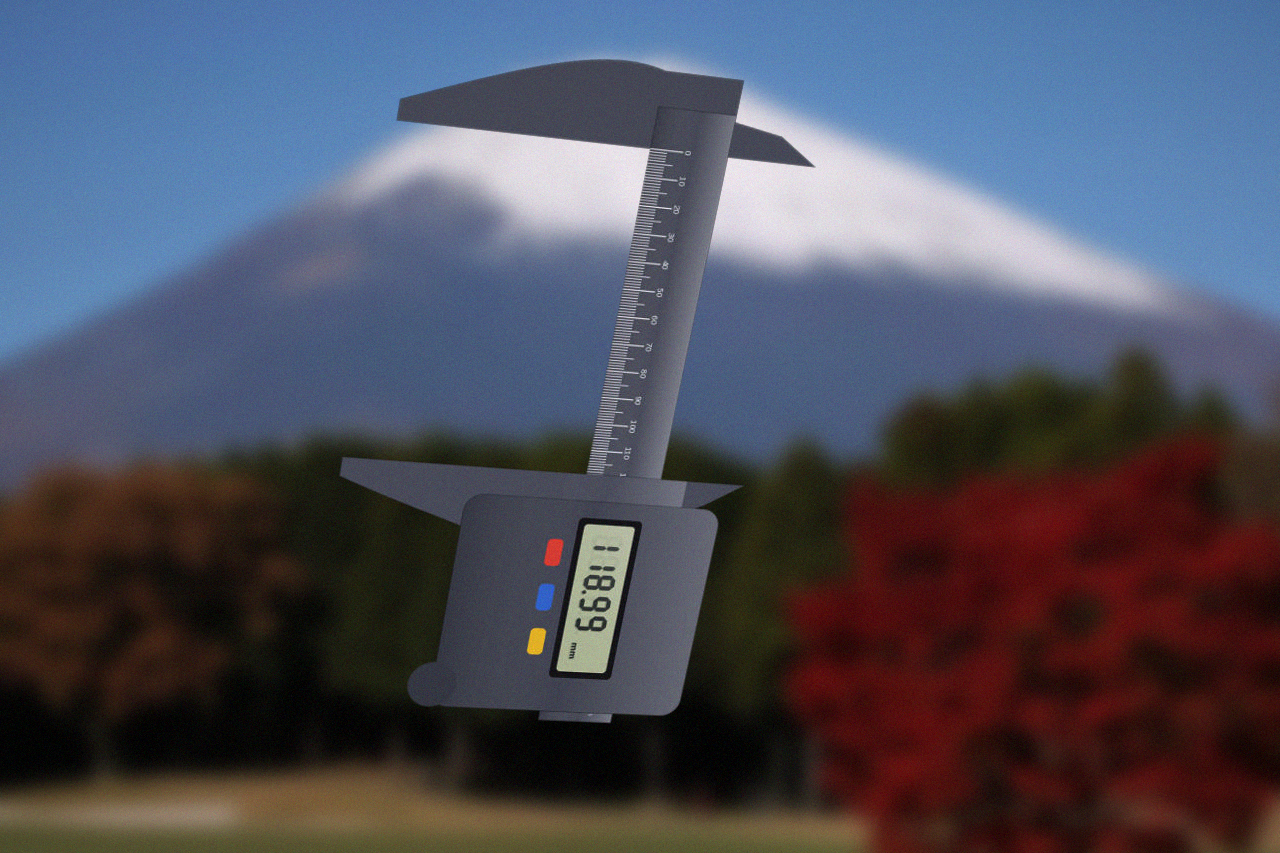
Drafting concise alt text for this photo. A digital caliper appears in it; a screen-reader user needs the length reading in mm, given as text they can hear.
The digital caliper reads 118.99 mm
